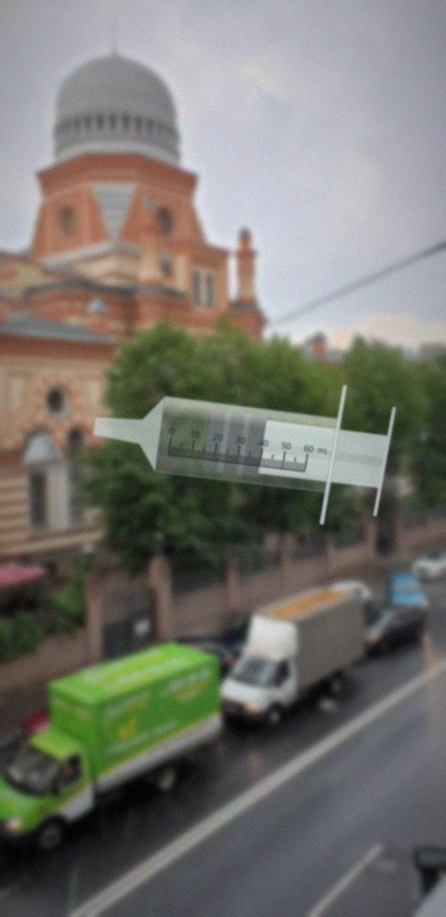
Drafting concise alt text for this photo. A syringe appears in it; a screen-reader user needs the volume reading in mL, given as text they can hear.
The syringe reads 15 mL
